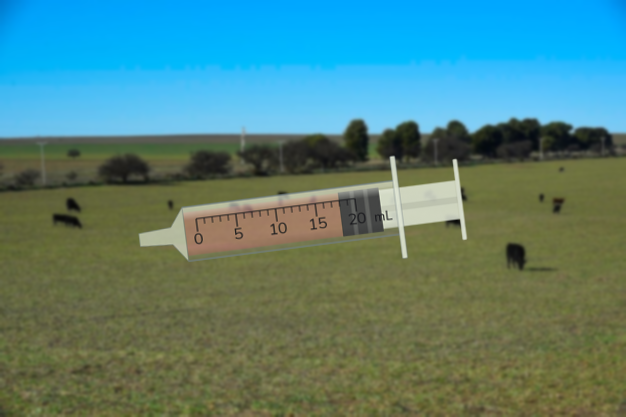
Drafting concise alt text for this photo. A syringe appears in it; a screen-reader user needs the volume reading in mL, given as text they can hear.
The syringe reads 18 mL
